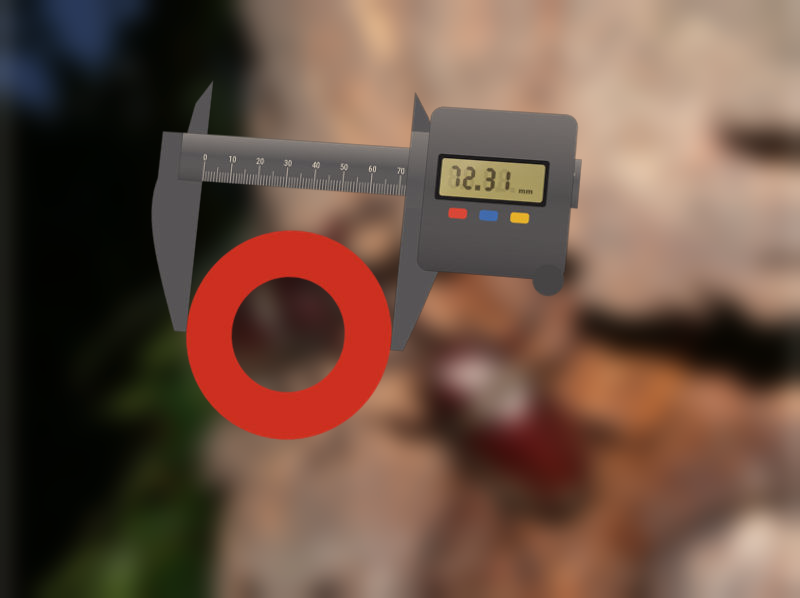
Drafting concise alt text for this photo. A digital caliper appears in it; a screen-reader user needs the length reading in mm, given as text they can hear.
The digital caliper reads 72.31 mm
